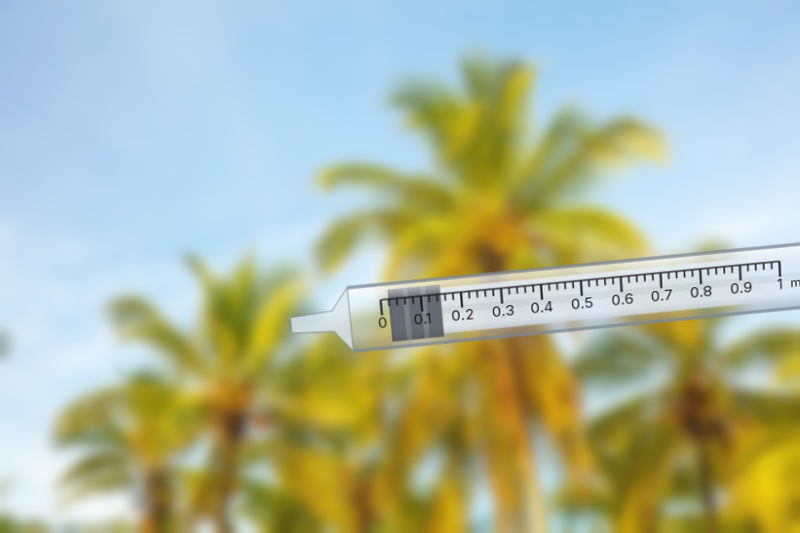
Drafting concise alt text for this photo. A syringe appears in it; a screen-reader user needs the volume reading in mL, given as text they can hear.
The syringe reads 0.02 mL
